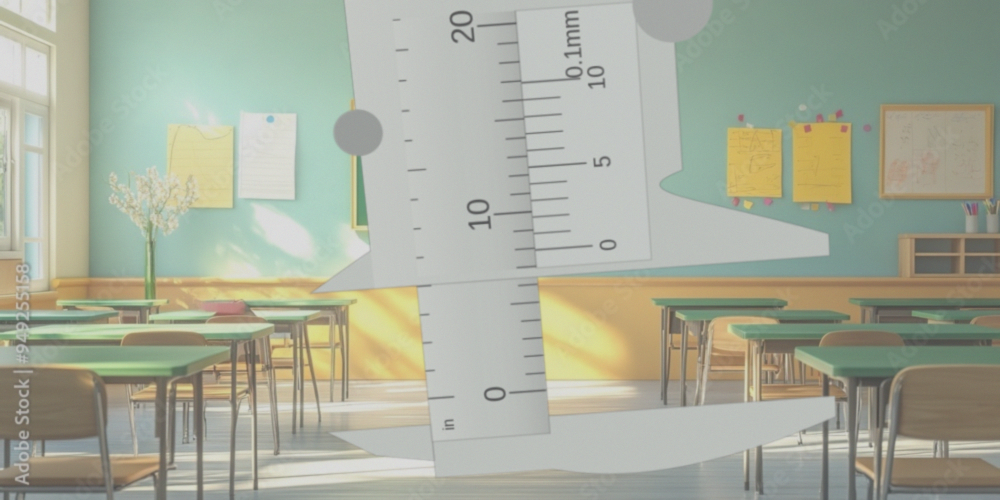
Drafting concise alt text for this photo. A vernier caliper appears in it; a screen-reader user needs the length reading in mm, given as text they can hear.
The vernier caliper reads 7.9 mm
